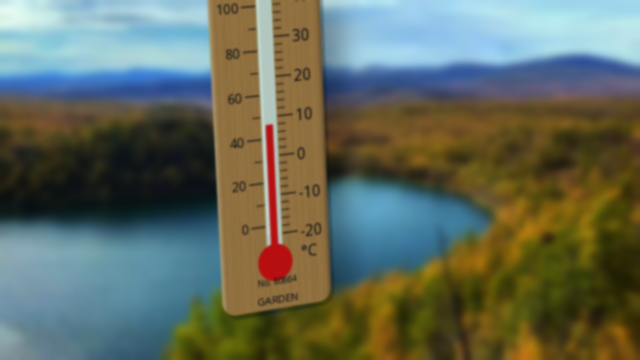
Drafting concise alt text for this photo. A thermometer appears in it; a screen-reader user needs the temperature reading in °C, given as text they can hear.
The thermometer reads 8 °C
